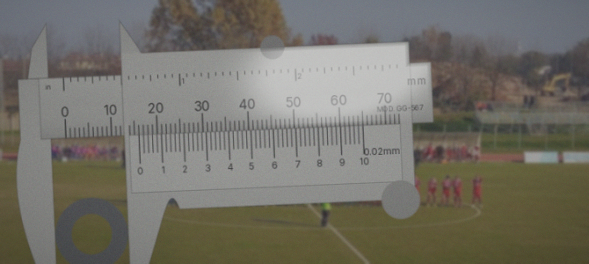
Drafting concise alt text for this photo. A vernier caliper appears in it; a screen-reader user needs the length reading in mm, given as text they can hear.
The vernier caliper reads 16.0 mm
